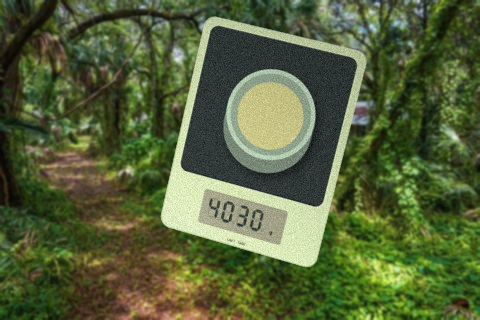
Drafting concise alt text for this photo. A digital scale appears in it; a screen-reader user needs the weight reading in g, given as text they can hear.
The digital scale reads 4030 g
